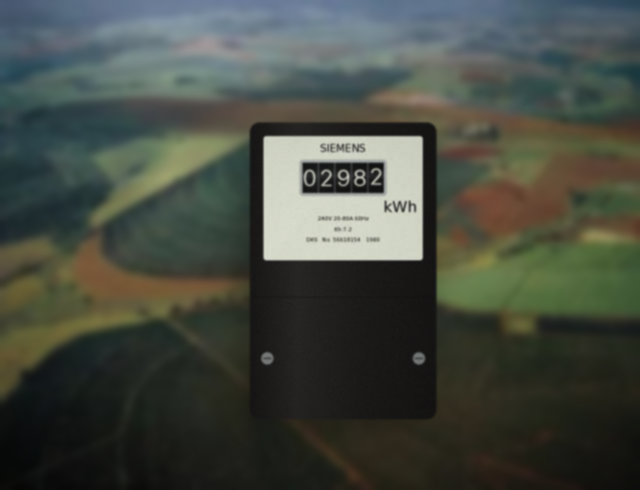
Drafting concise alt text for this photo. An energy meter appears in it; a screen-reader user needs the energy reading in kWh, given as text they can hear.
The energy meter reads 2982 kWh
